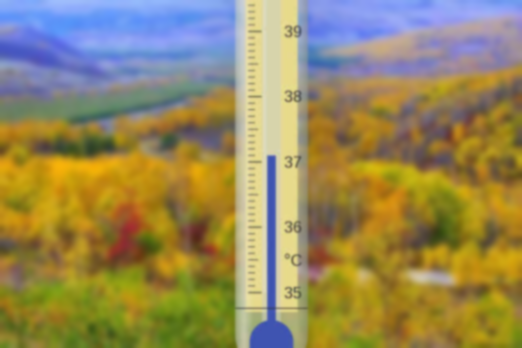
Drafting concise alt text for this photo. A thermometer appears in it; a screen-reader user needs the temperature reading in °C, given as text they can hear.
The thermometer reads 37.1 °C
